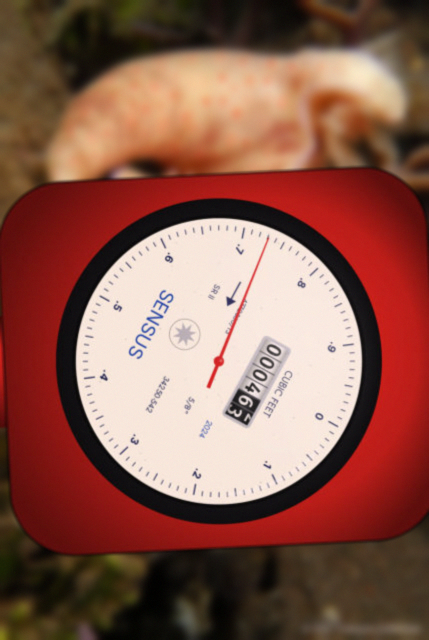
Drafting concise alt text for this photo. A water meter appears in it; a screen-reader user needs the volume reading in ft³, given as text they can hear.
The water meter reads 462.73 ft³
